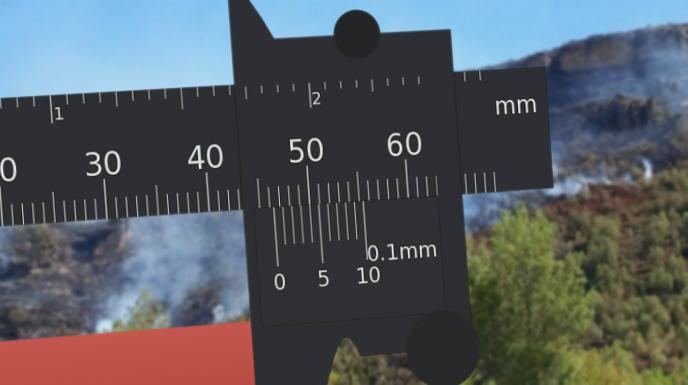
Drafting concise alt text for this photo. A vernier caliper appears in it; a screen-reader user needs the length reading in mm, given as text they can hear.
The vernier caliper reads 46.4 mm
